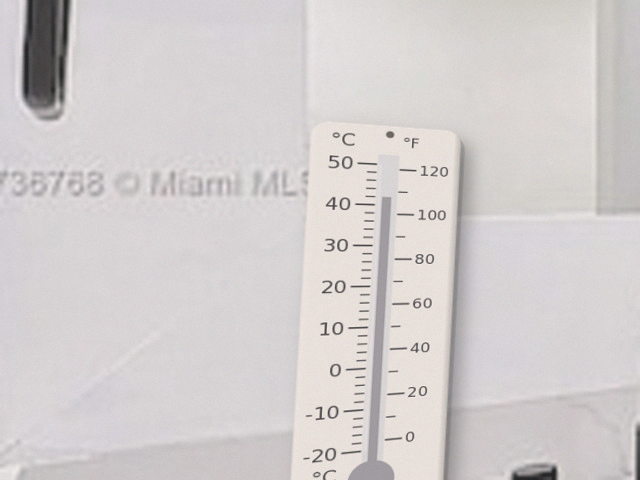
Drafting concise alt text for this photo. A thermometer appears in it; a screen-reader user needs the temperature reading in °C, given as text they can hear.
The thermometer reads 42 °C
